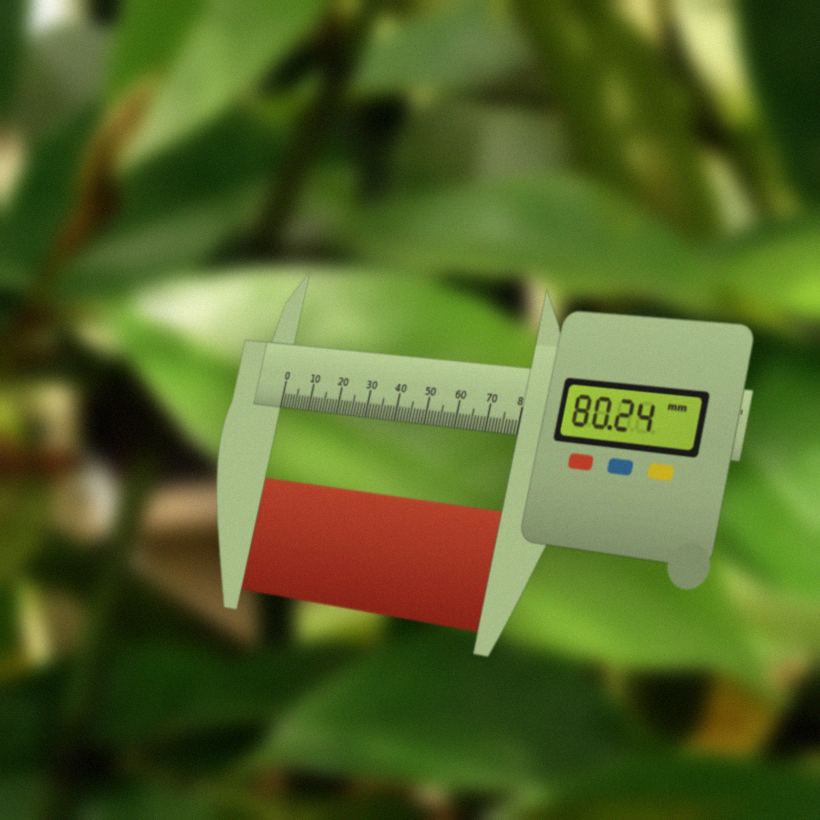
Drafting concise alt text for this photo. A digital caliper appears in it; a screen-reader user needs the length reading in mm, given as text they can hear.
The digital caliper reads 80.24 mm
